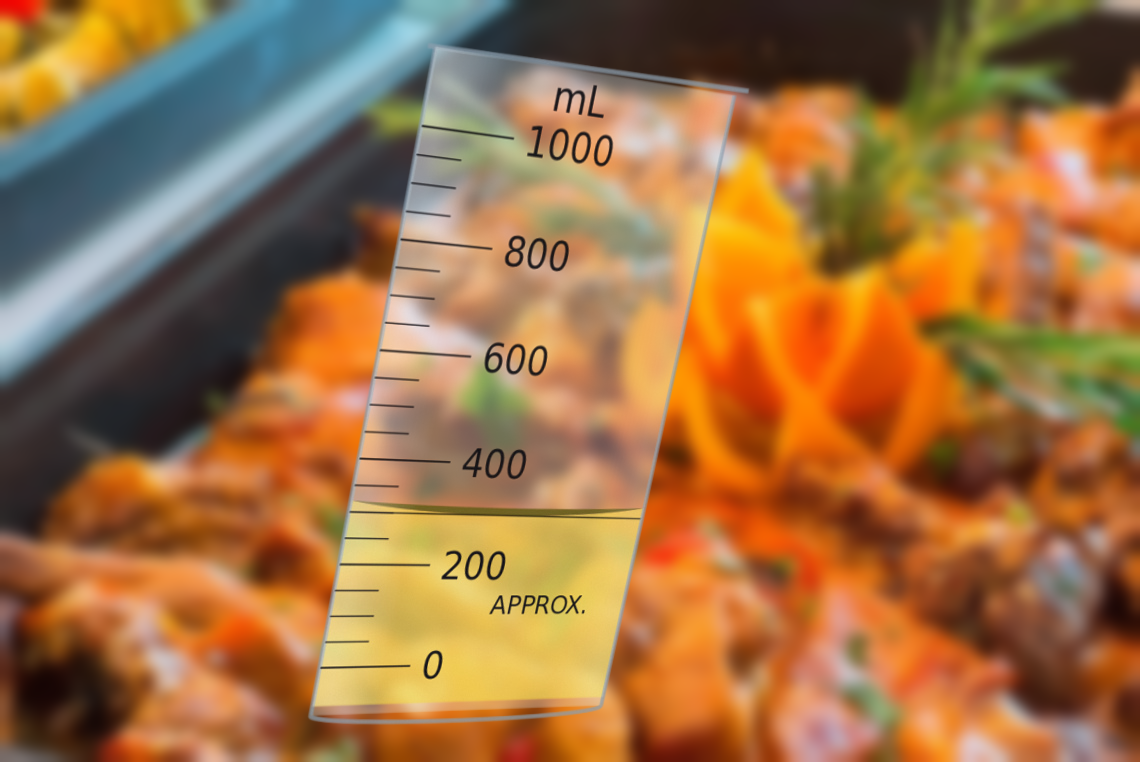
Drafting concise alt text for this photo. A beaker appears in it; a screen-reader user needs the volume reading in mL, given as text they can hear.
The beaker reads 300 mL
